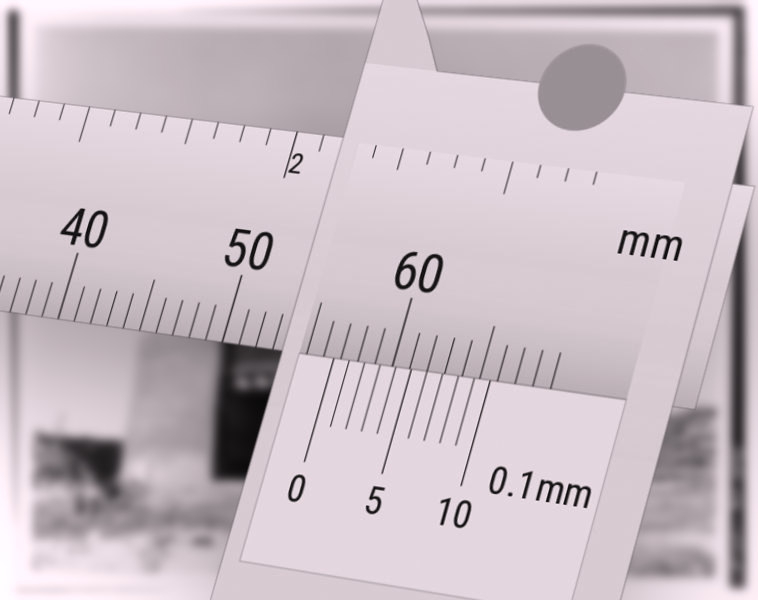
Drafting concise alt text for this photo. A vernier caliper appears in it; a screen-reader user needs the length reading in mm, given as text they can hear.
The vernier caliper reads 56.6 mm
